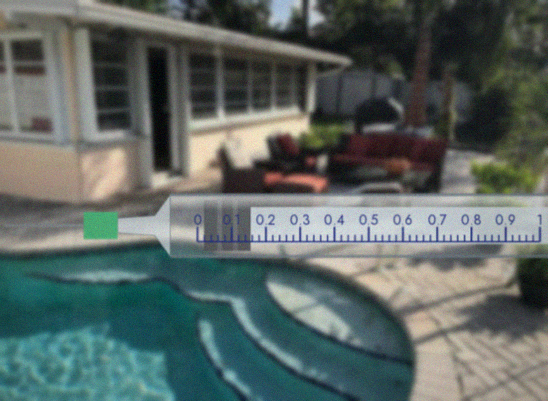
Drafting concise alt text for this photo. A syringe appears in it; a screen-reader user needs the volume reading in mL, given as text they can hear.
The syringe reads 0.02 mL
